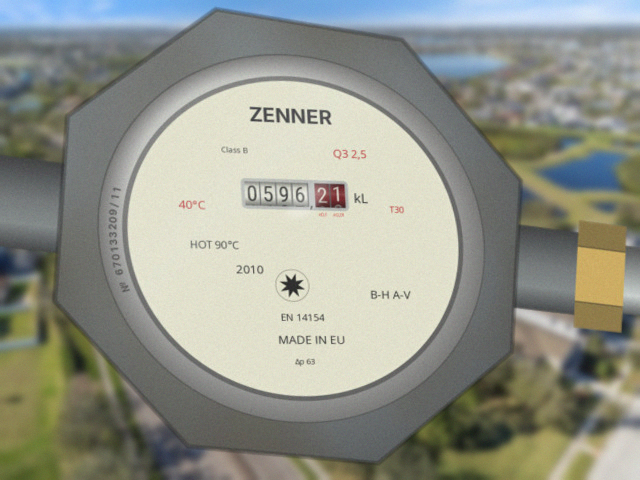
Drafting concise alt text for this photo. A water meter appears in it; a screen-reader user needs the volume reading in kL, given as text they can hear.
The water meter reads 596.21 kL
